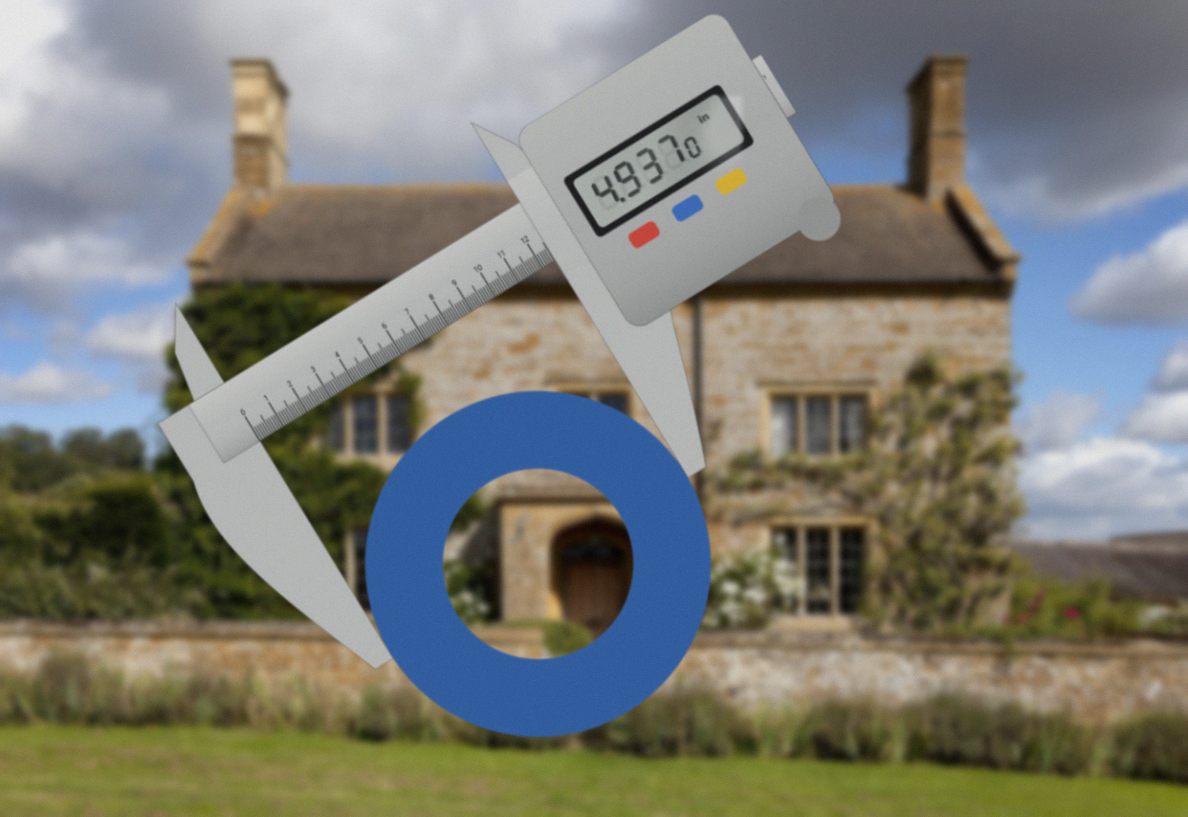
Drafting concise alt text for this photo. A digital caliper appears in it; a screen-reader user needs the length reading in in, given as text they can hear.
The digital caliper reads 4.9370 in
